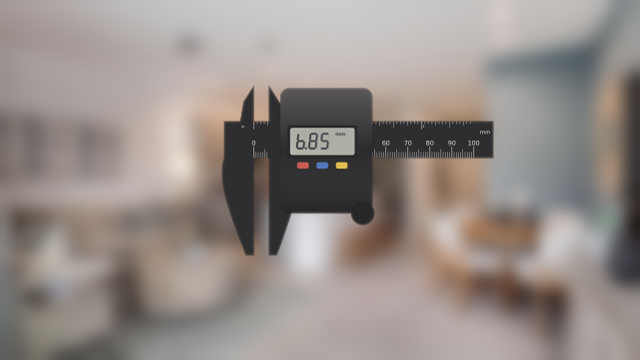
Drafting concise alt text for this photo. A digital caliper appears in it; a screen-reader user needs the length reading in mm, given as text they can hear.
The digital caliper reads 6.85 mm
